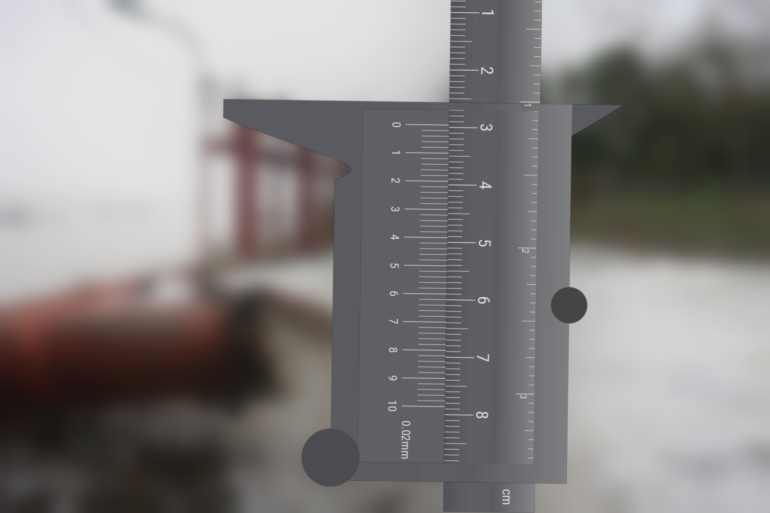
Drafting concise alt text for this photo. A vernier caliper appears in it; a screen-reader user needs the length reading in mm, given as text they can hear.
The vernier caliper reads 29.6 mm
